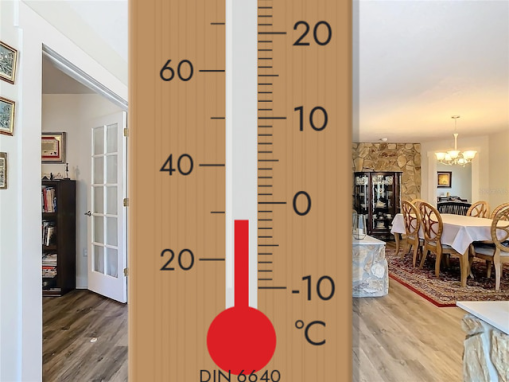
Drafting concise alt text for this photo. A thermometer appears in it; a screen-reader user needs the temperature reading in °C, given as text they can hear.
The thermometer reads -2 °C
